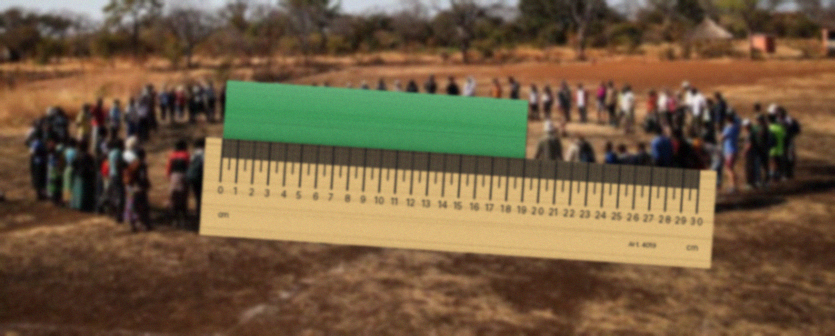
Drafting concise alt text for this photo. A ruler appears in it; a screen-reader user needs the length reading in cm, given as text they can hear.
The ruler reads 19 cm
